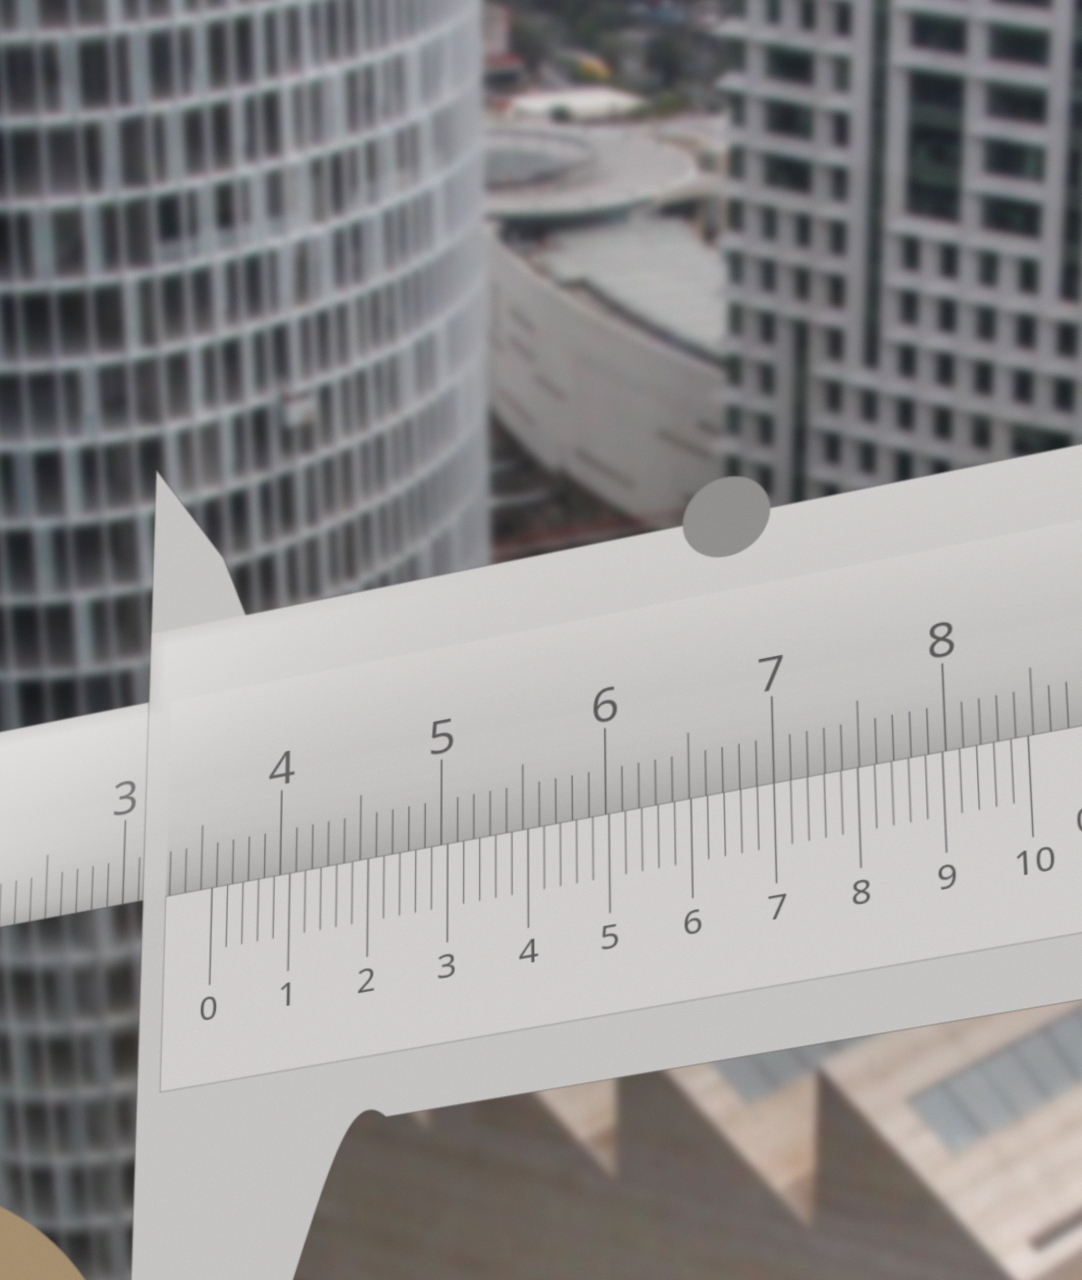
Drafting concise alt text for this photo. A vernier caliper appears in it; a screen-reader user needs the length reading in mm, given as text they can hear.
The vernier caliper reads 35.7 mm
